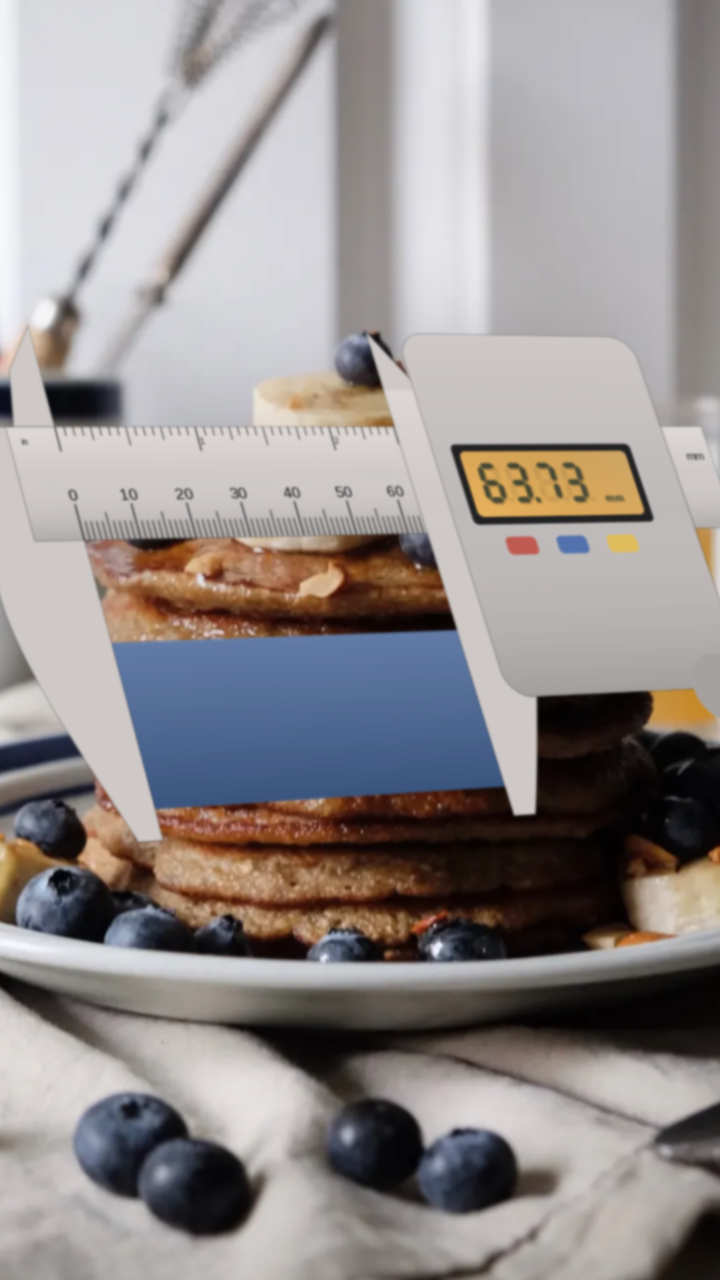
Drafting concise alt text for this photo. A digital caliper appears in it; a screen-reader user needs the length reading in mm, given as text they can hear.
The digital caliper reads 63.73 mm
